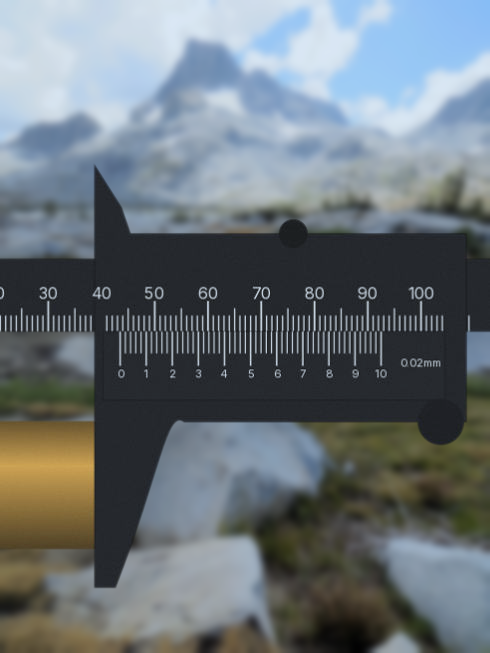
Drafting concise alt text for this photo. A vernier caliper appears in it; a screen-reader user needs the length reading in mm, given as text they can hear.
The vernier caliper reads 43.5 mm
